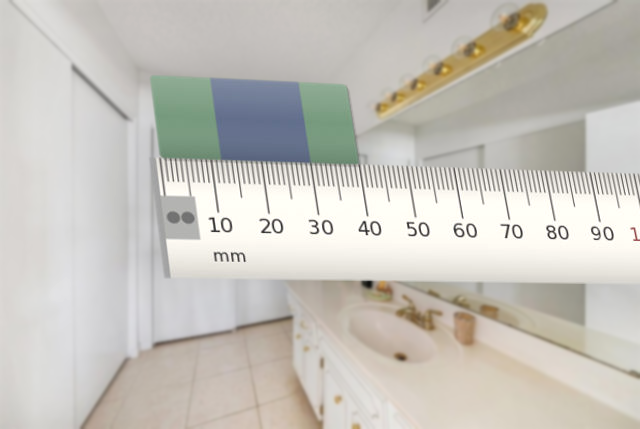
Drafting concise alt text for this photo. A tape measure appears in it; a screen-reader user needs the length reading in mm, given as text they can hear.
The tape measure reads 40 mm
